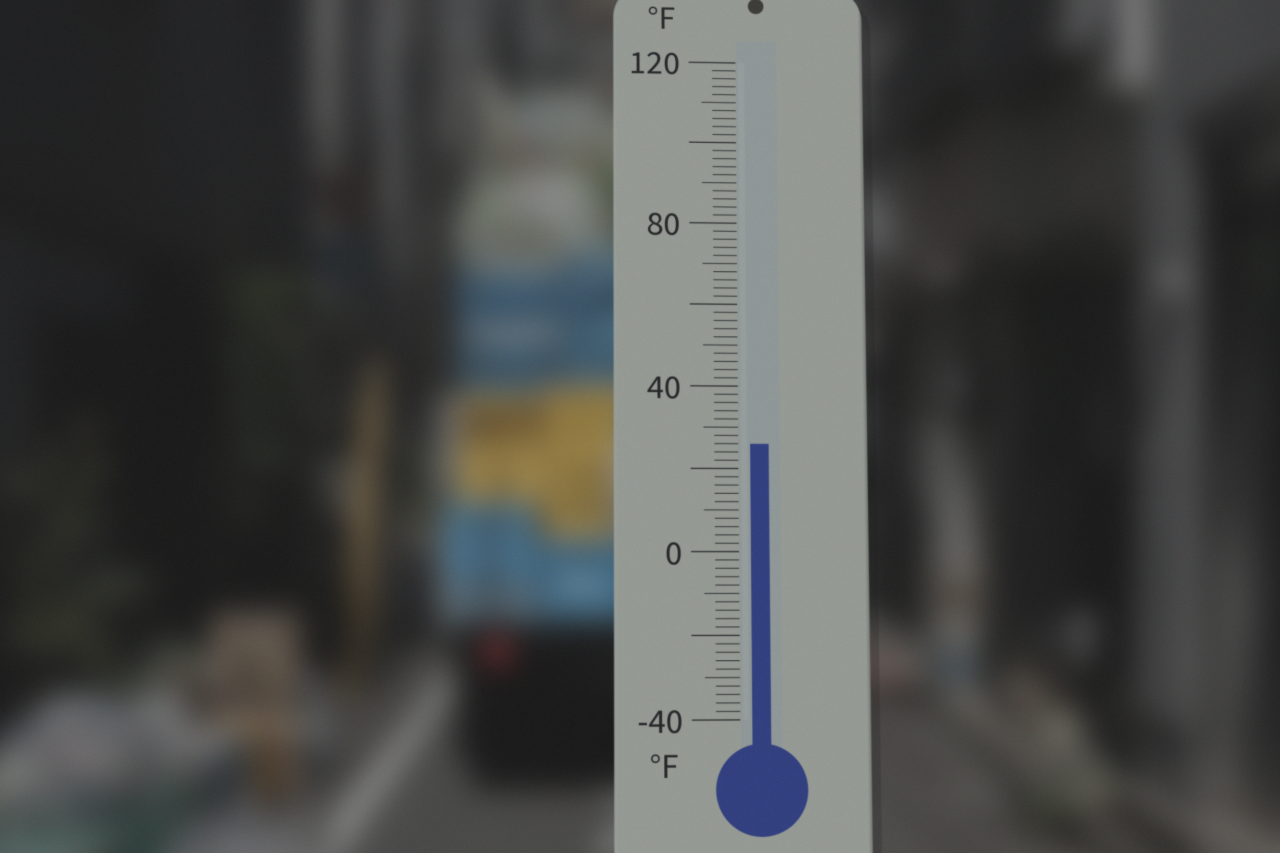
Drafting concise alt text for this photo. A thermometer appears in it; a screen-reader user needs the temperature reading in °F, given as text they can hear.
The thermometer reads 26 °F
